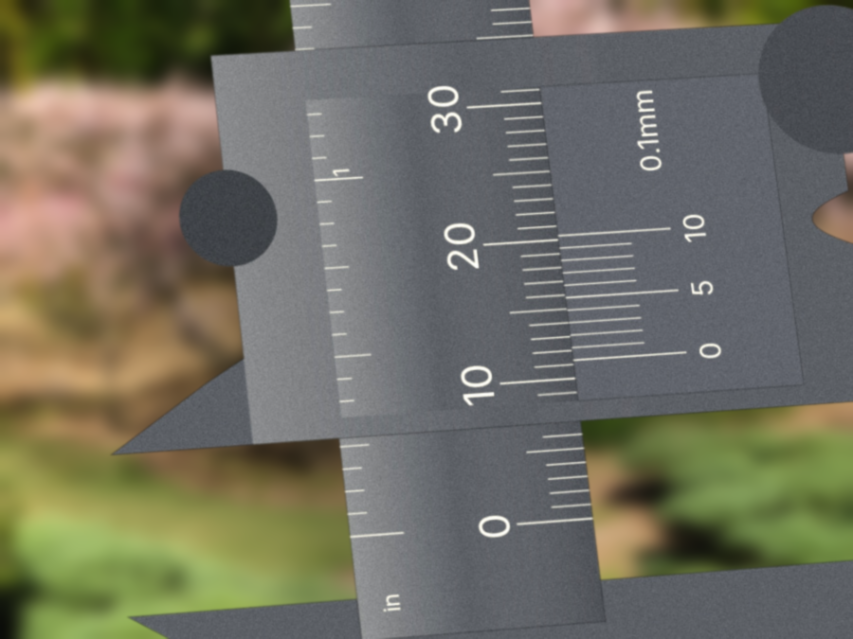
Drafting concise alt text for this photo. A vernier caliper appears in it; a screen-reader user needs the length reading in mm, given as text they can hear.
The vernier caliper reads 11.3 mm
